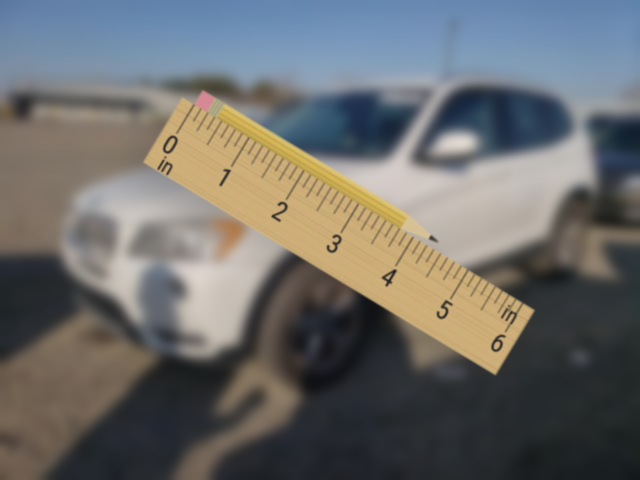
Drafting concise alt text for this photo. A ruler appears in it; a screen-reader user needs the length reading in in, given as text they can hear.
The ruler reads 4.375 in
